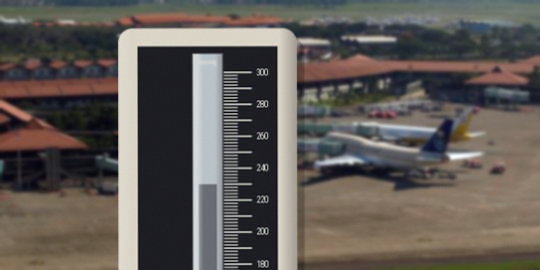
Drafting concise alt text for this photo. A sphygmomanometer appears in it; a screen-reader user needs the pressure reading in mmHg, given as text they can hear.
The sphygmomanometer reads 230 mmHg
